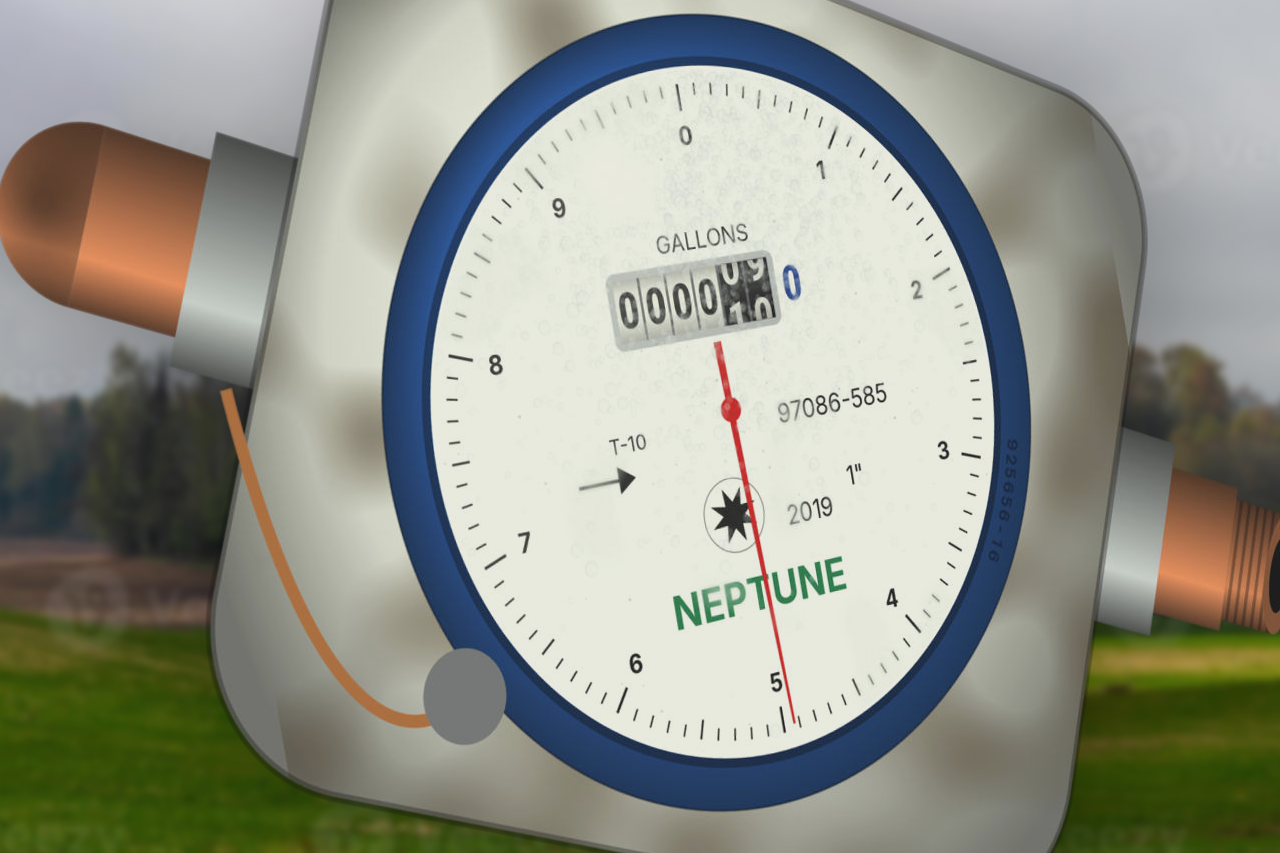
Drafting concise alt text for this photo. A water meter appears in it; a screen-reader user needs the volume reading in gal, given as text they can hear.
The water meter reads 94.9 gal
